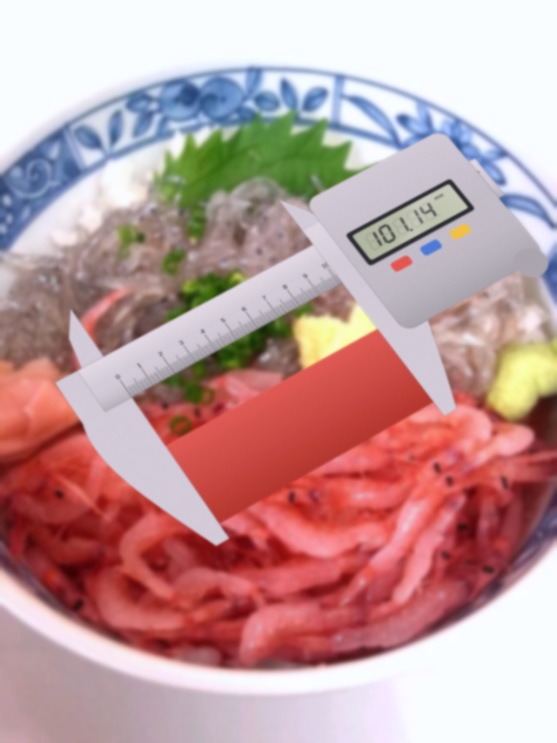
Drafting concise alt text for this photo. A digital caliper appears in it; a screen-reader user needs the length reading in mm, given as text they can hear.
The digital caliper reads 101.14 mm
